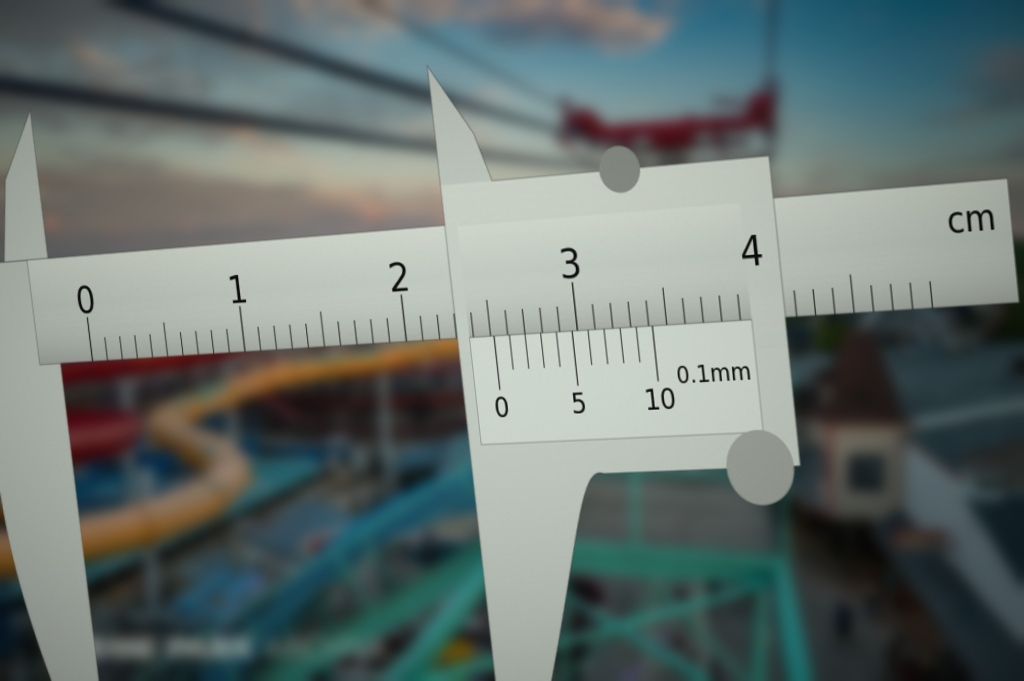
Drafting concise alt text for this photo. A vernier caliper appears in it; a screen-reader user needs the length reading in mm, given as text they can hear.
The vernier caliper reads 25.2 mm
